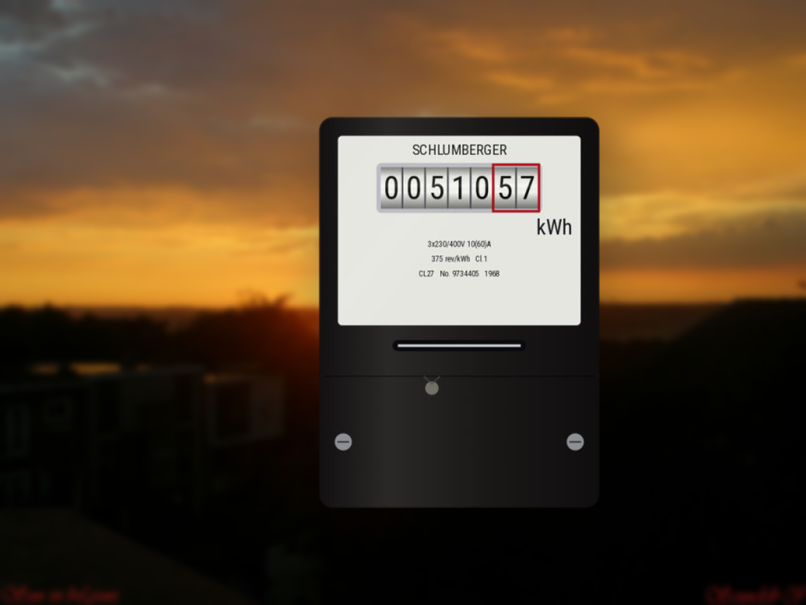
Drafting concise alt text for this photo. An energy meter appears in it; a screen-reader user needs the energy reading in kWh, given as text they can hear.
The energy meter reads 510.57 kWh
